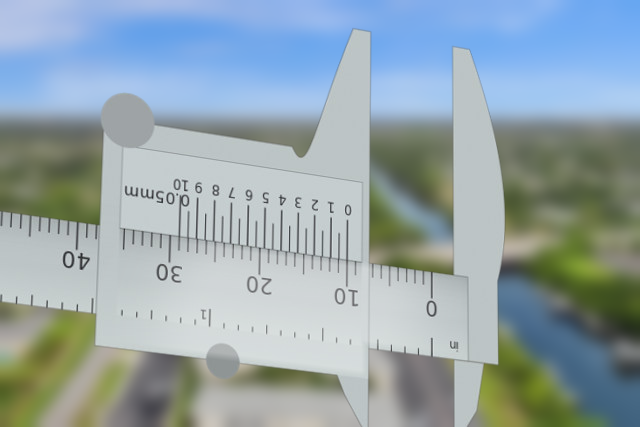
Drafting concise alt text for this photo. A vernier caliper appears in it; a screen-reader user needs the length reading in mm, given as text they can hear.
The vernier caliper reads 10.0 mm
